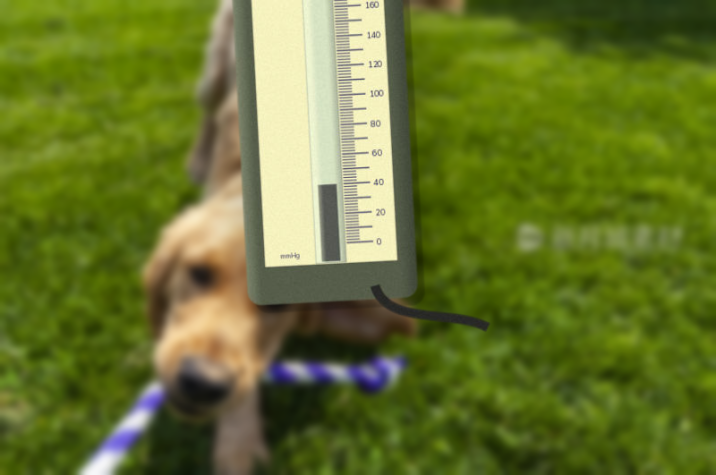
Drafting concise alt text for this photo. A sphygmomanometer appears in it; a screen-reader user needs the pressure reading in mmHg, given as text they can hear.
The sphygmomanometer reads 40 mmHg
